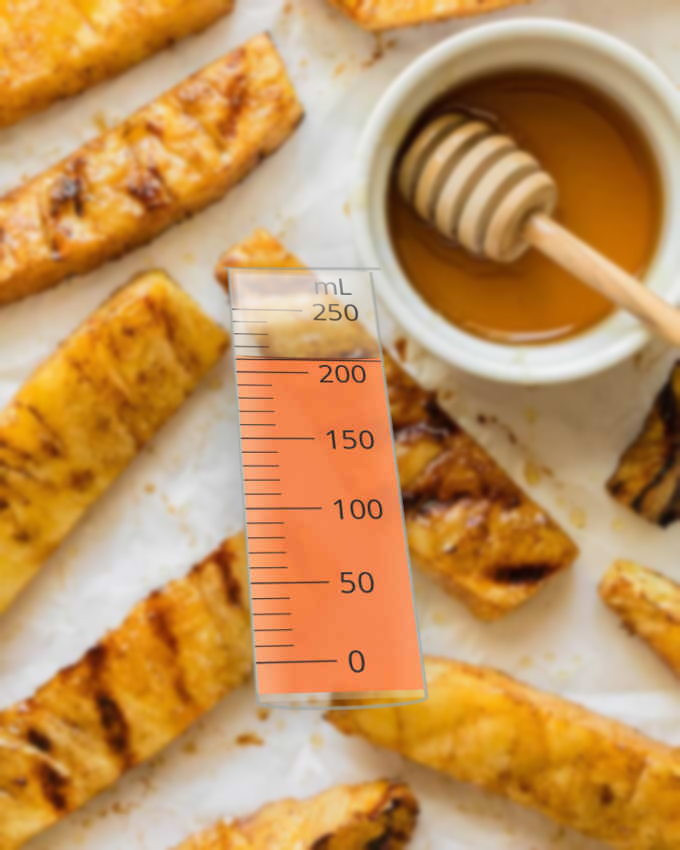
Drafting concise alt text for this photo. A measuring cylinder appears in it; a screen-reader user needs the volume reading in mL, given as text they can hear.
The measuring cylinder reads 210 mL
